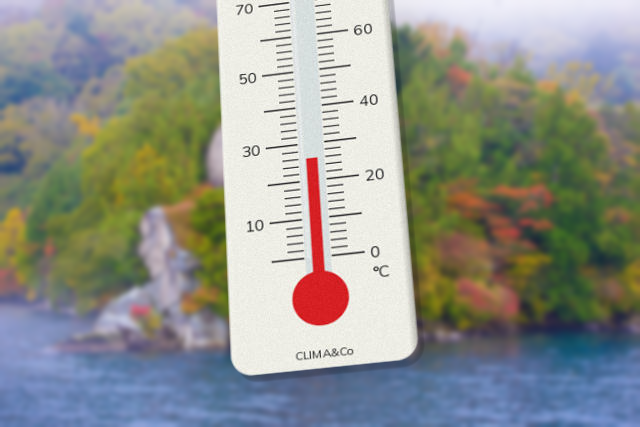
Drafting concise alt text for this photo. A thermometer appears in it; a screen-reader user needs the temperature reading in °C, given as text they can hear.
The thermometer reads 26 °C
